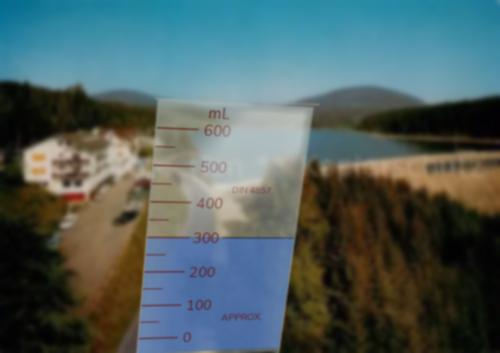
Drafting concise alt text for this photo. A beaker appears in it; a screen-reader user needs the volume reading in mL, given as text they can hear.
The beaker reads 300 mL
